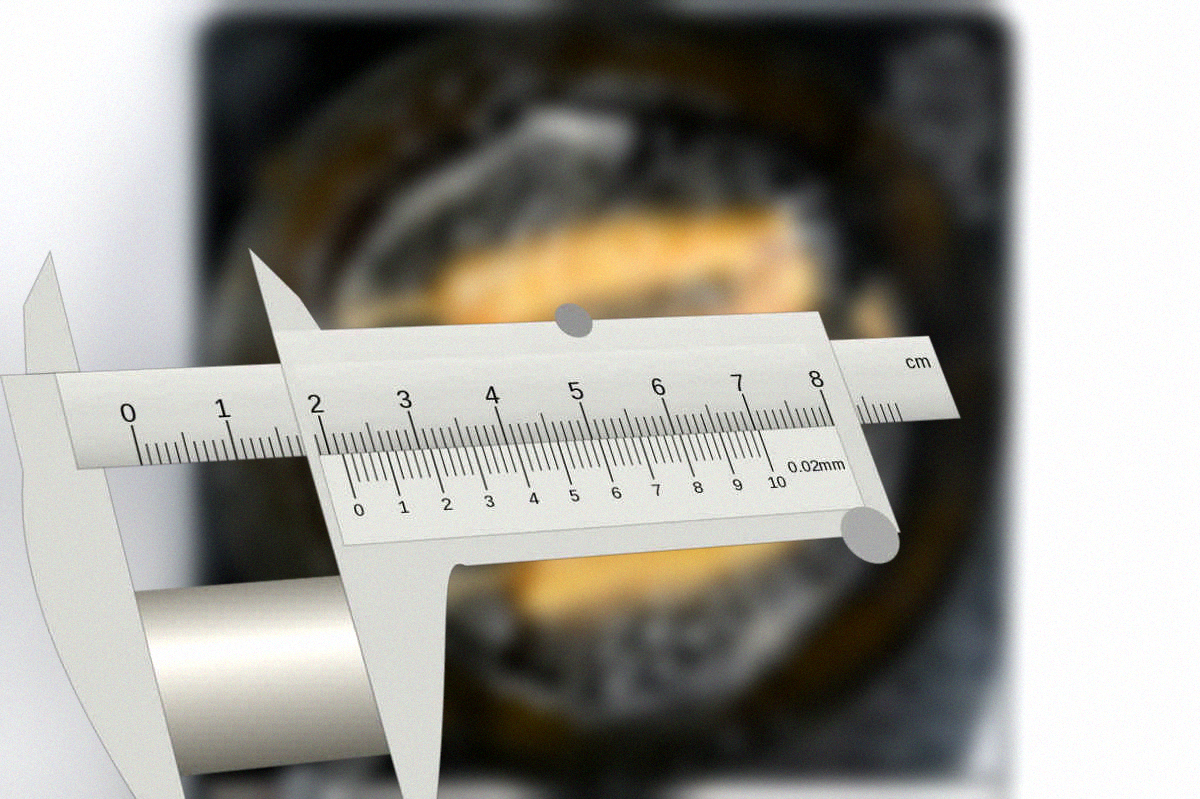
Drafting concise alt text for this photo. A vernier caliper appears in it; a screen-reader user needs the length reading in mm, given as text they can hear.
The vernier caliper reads 21.4 mm
